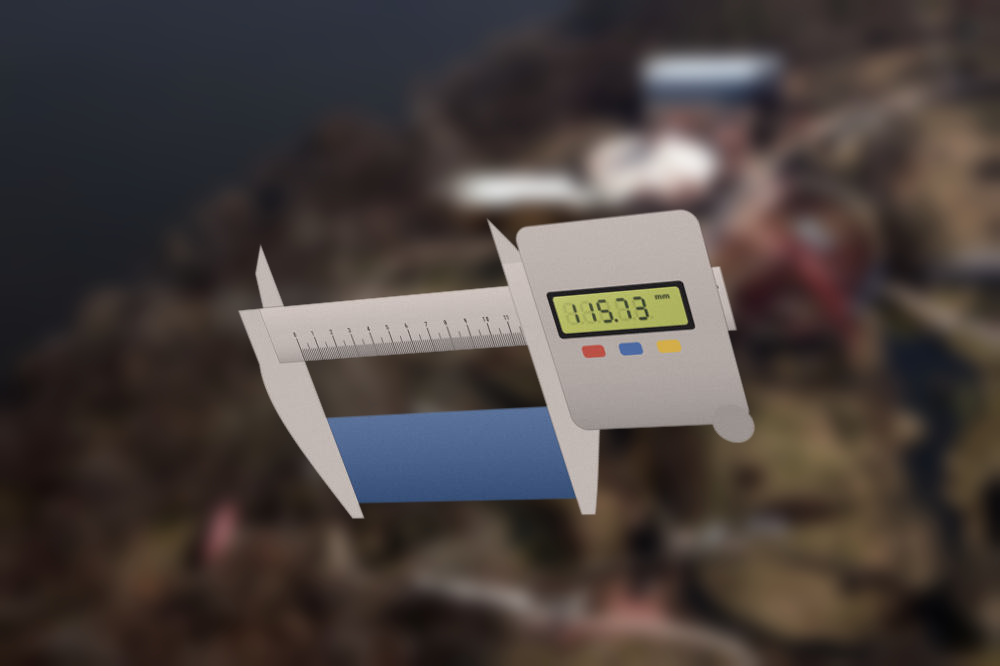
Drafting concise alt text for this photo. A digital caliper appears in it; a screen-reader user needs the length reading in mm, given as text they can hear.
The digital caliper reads 115.73 mm
